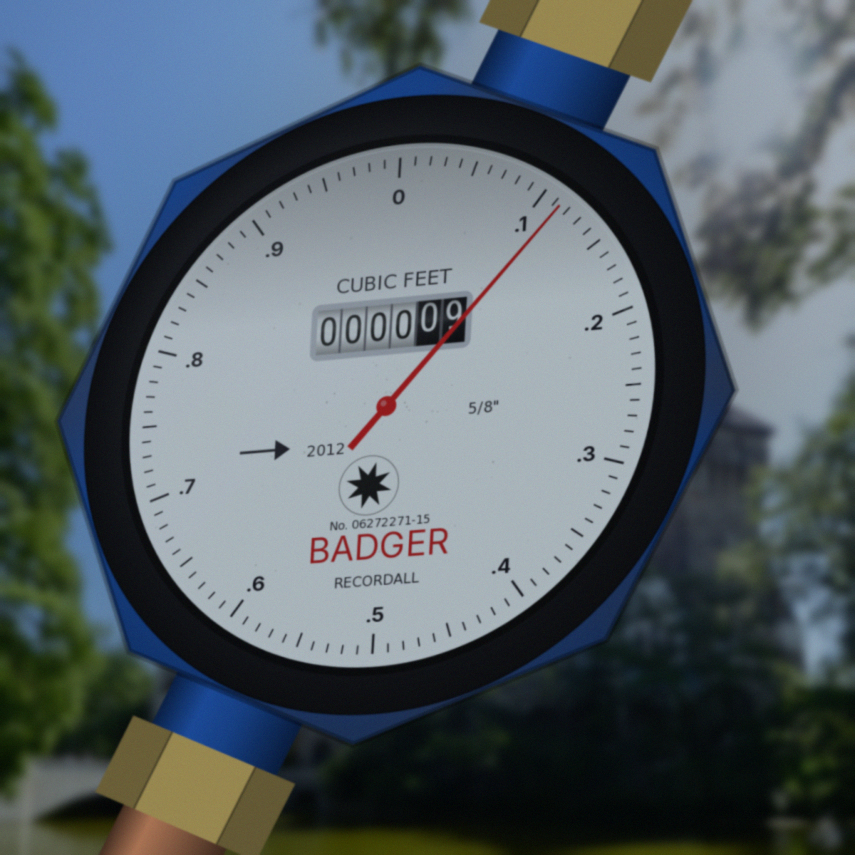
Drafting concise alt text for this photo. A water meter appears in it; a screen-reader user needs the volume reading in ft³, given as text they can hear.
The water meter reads 9.11 ft³
